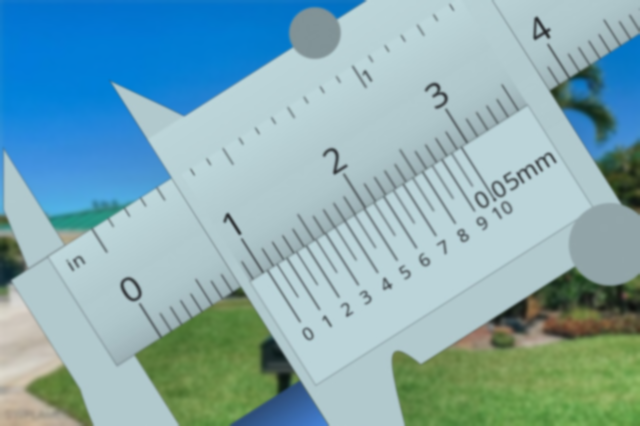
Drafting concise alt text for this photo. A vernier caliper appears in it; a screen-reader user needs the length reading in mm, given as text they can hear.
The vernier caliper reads 10.4 mm
